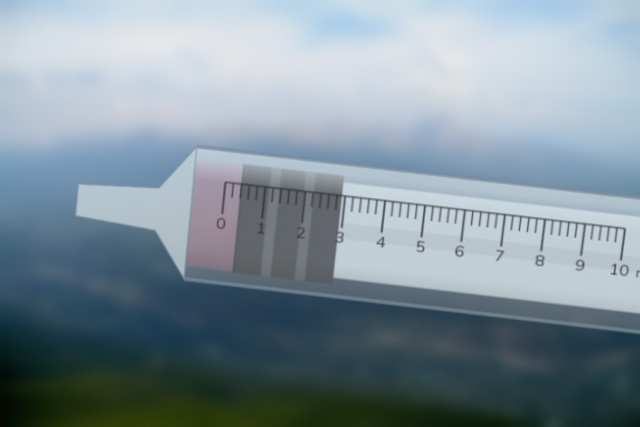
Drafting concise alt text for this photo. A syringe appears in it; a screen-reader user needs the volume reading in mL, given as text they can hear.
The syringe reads 0.4 mL
